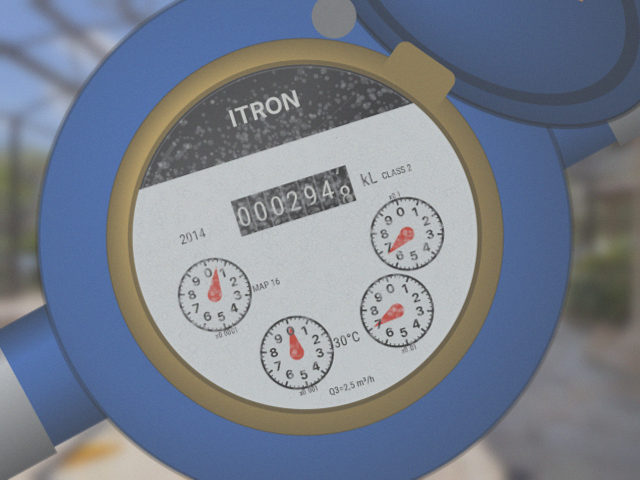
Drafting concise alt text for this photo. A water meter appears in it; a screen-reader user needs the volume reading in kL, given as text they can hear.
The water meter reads 2947.6700 kL
